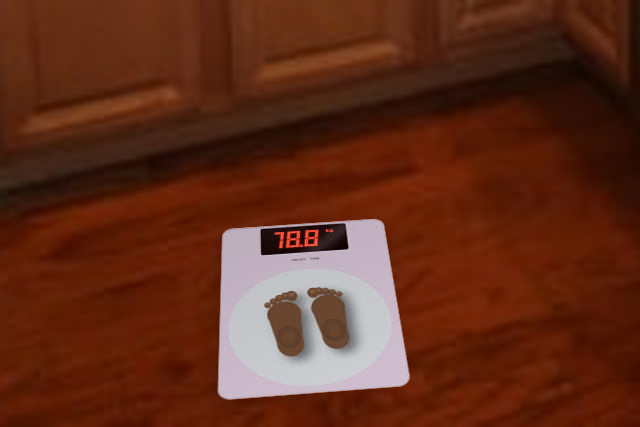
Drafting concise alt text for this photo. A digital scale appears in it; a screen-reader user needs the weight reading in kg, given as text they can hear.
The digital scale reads 78.8 kg
